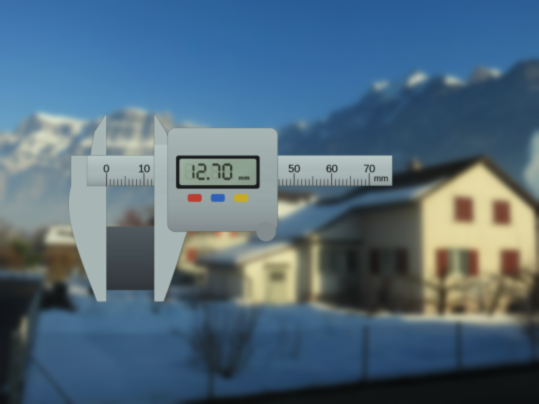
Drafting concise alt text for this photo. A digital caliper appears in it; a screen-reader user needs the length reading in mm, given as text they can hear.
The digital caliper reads 12.70 mm
